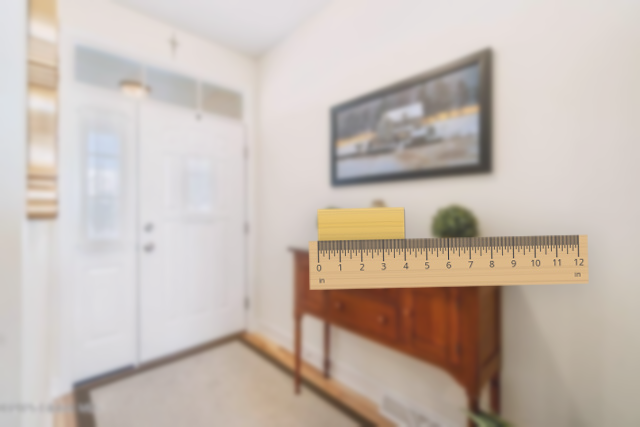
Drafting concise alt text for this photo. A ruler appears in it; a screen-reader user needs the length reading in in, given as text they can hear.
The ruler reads 4 in
